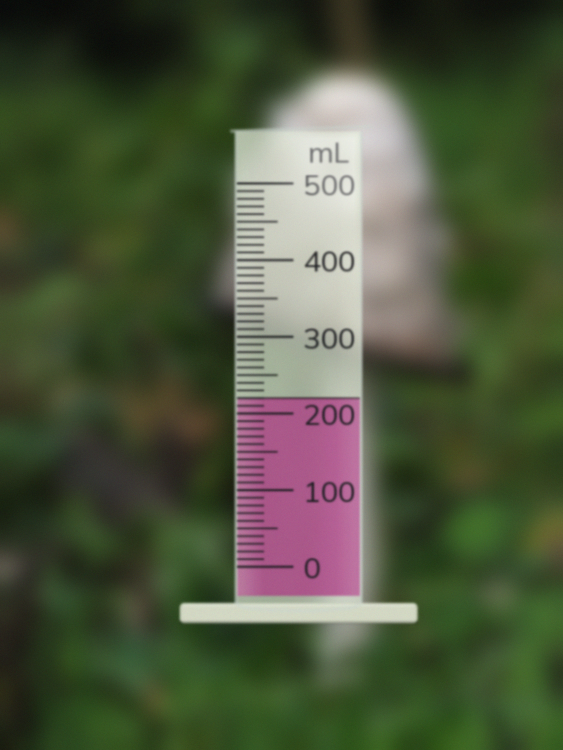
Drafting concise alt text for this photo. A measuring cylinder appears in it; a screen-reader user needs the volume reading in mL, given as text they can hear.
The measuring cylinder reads 220 mL
